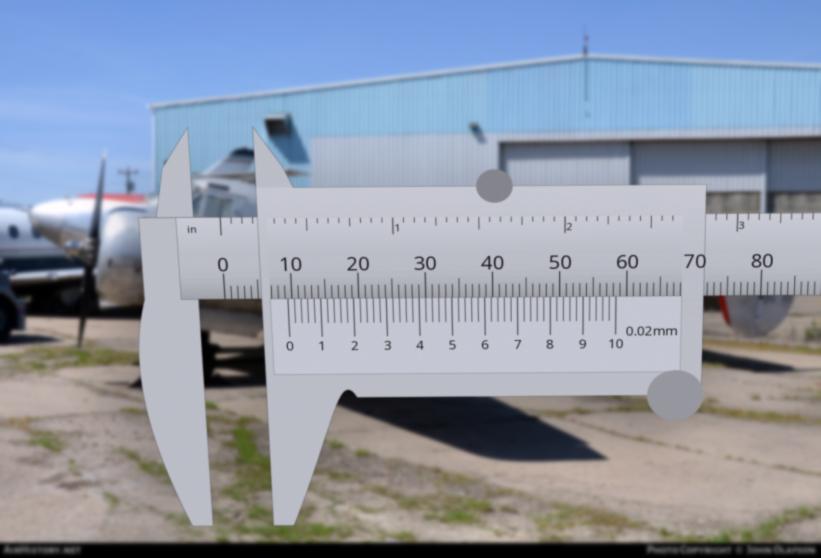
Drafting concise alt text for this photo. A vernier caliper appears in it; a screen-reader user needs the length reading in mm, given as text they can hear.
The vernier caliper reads 9.4 mm
